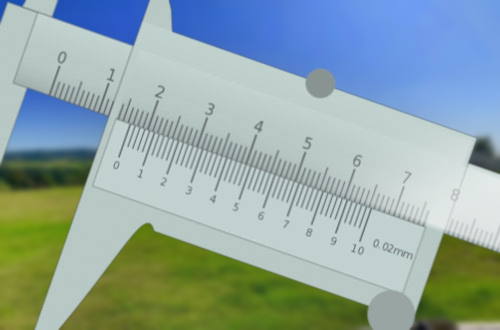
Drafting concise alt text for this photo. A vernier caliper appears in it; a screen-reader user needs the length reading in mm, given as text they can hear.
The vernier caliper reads 16.5 mm
